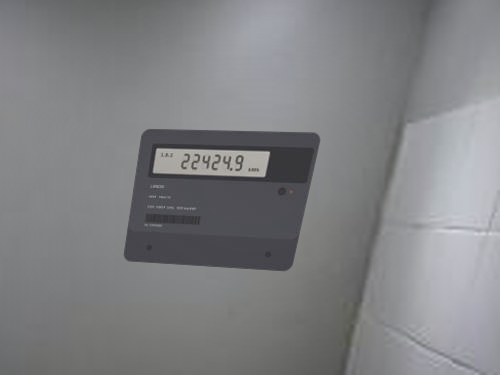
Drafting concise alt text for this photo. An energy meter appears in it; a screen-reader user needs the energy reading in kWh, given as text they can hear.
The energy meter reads 22424.9 kWh
